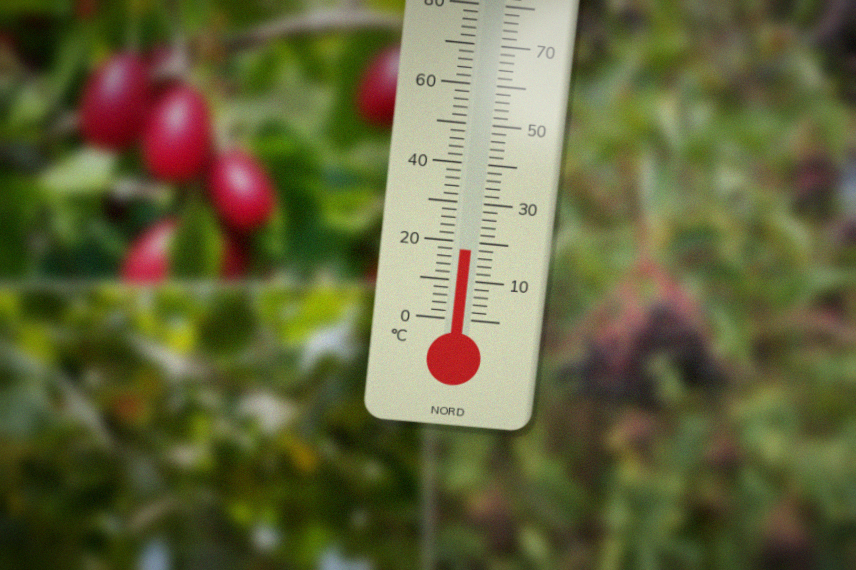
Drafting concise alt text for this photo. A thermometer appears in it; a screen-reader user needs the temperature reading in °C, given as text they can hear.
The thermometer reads 18 °C
